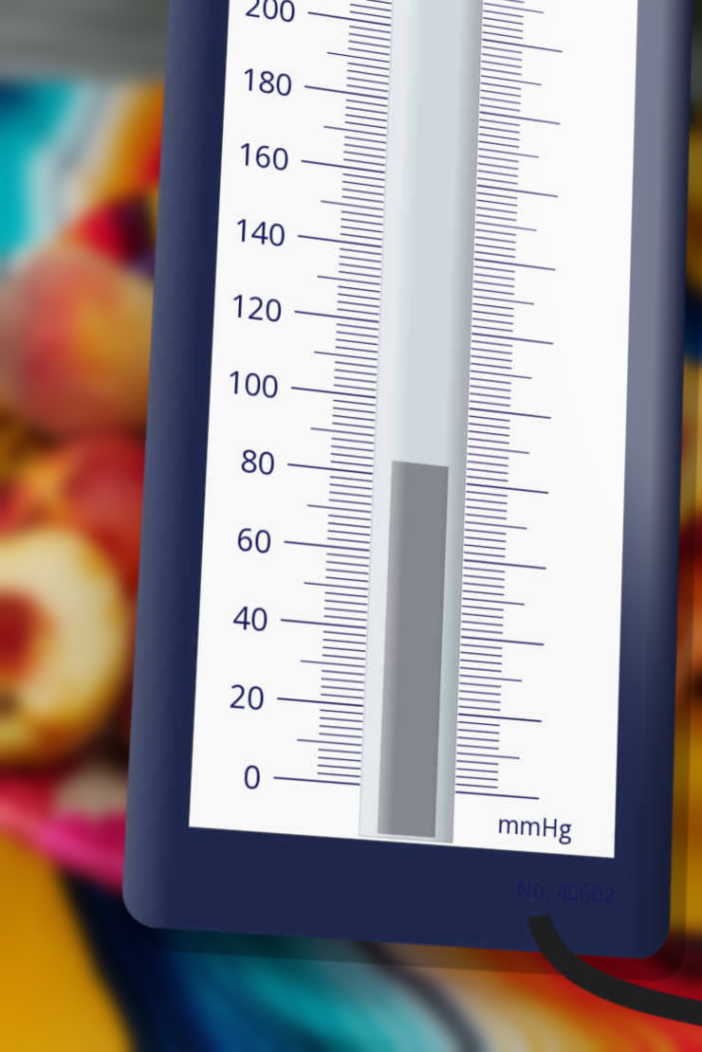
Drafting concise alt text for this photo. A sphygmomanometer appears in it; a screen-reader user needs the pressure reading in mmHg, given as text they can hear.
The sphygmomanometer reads 84 mmHg
